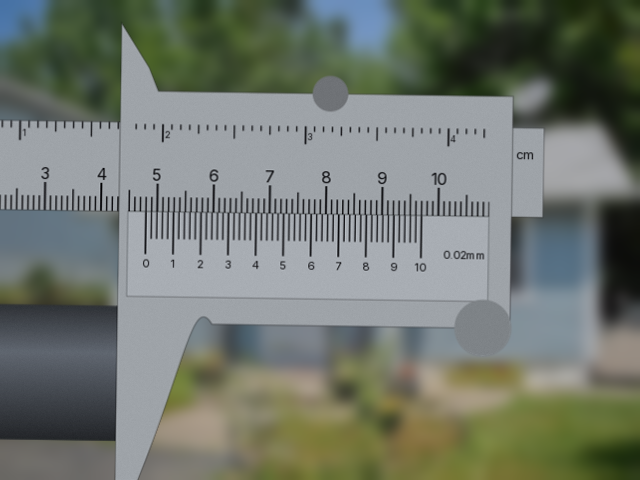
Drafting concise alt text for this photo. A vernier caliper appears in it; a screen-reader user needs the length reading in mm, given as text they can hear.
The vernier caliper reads 48.0 mm
